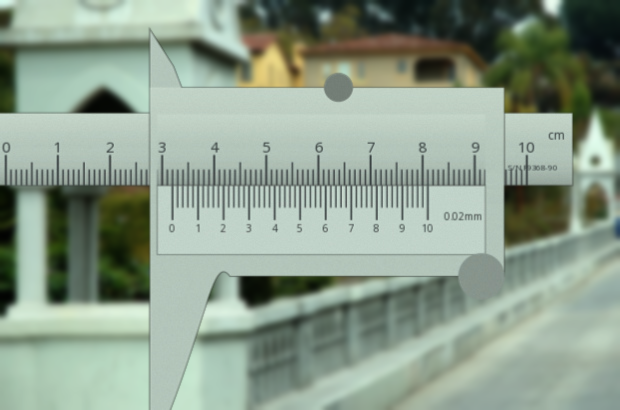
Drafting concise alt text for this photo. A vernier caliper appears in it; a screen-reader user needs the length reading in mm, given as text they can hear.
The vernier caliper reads 32.0 mm
